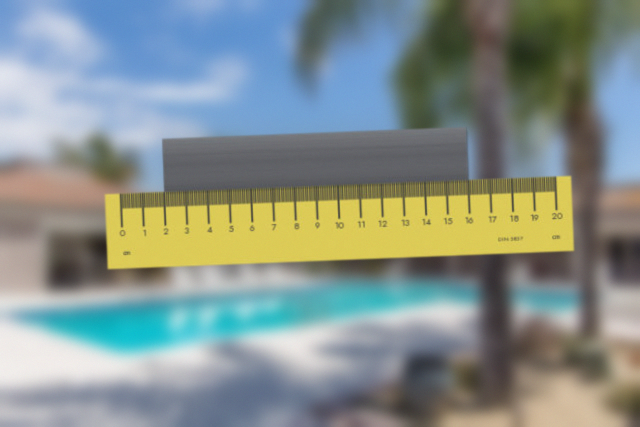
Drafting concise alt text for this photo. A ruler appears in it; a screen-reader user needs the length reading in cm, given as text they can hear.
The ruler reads 14 cm
